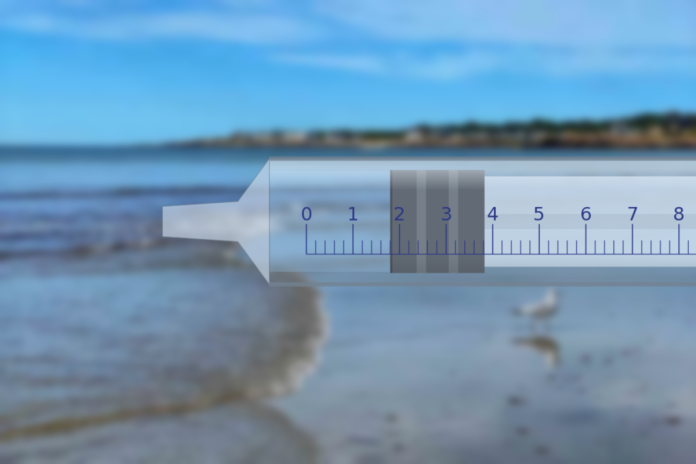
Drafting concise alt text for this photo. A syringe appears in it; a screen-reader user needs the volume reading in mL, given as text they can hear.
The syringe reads 1.8 mL
